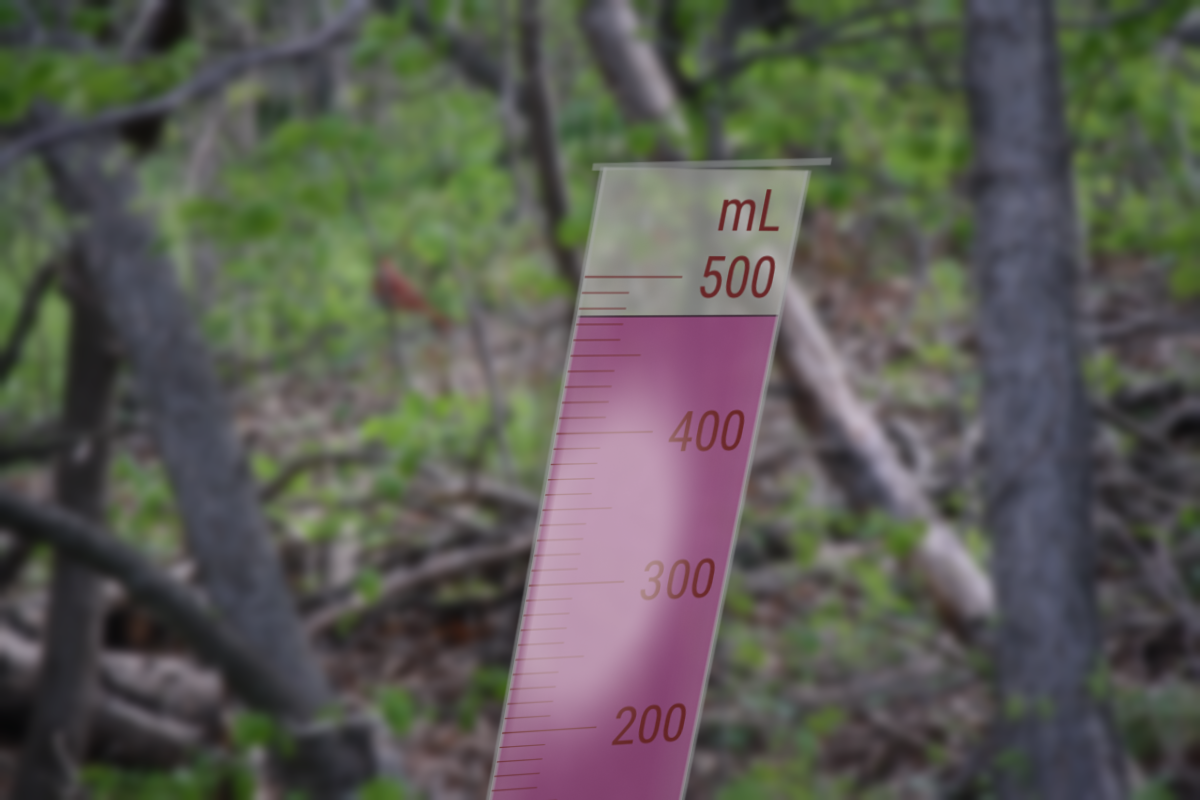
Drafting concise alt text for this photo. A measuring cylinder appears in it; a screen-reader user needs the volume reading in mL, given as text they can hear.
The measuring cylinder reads 475 mL
